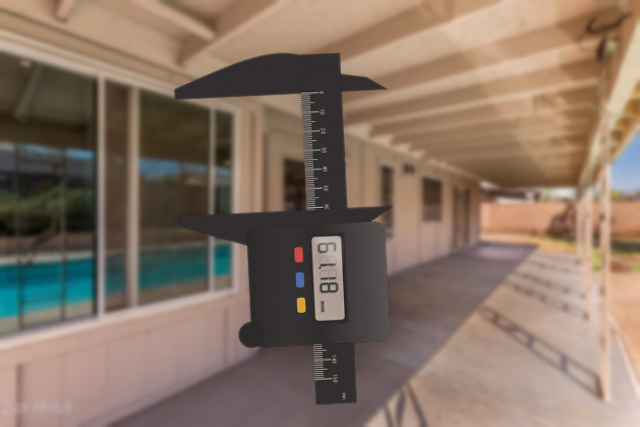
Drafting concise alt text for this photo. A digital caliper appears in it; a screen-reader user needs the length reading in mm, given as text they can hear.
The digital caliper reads 61.18 mm
